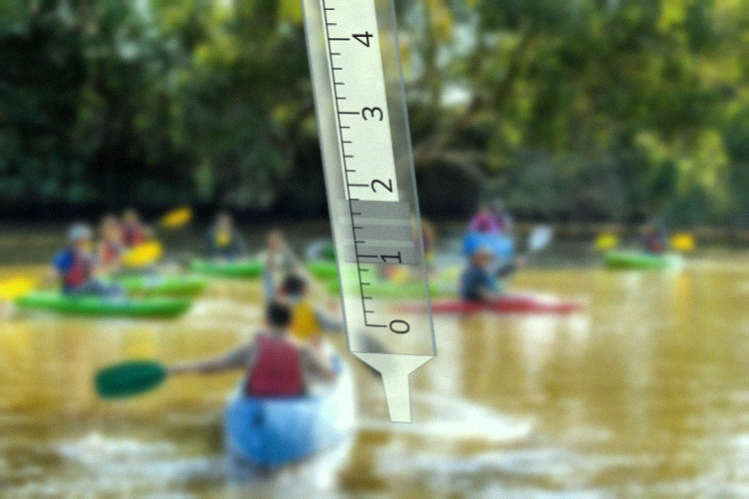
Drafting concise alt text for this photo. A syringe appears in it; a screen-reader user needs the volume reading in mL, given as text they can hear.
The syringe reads 0.9 mL
